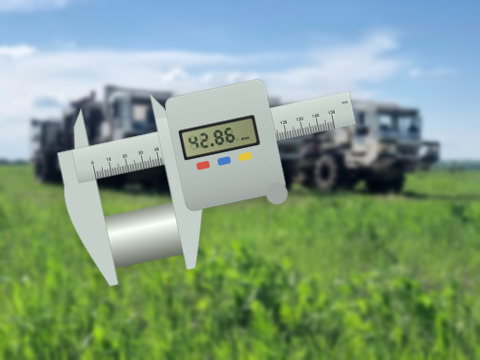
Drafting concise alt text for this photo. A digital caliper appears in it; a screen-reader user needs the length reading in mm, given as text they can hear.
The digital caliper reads 42.86 mm
